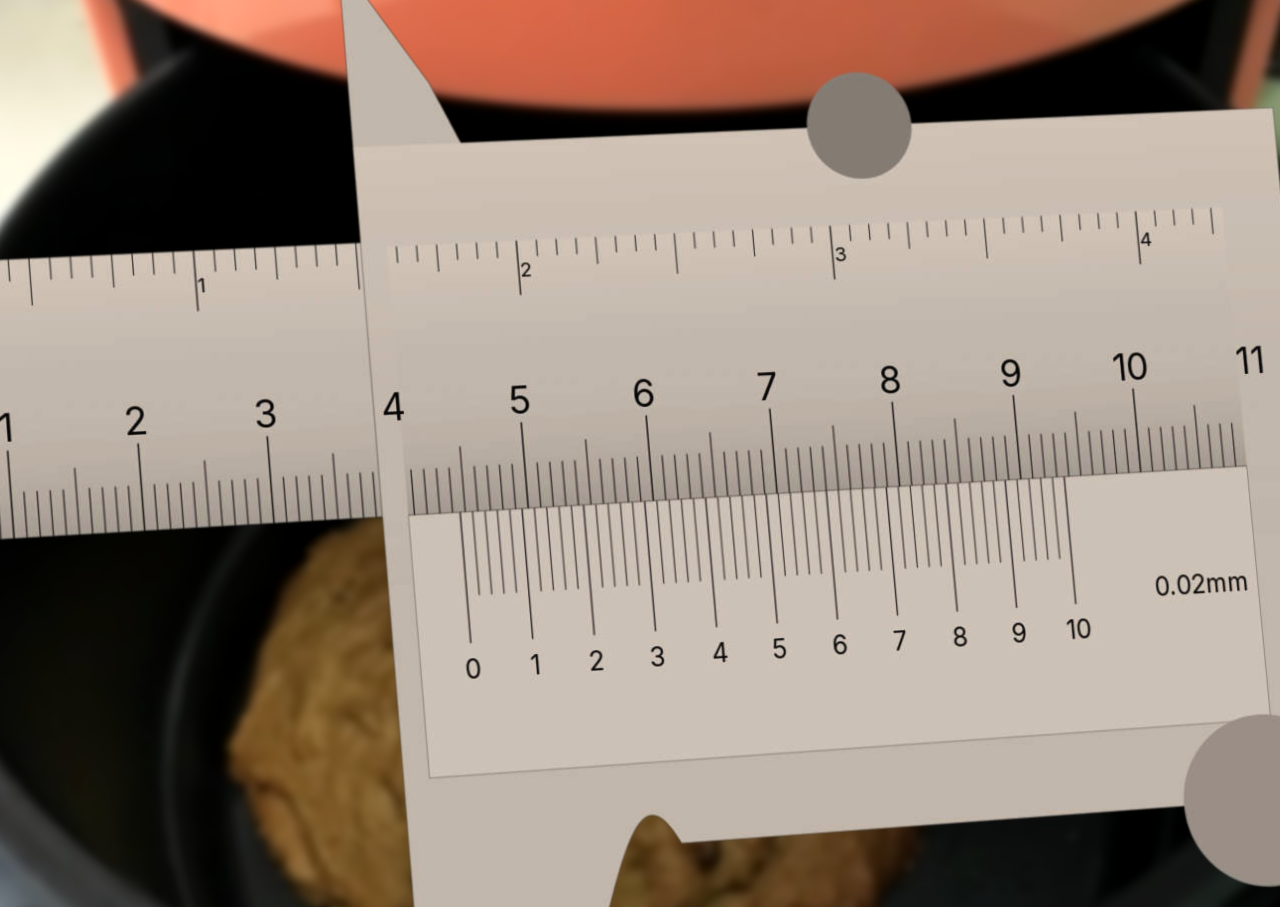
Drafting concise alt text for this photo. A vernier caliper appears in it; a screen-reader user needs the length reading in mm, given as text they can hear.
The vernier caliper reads 44.6 mm
